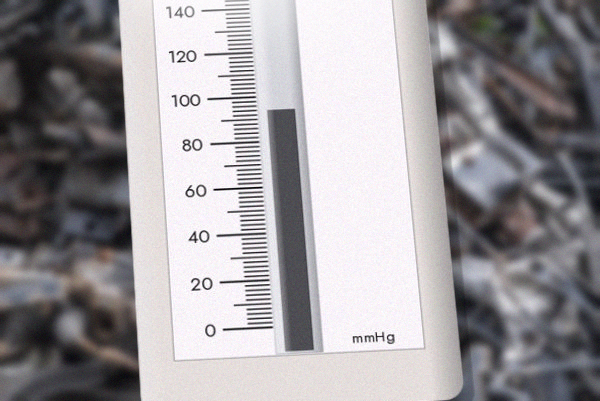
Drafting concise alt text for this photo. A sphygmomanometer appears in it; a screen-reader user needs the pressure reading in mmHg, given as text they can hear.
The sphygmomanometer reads 94 mmHg
